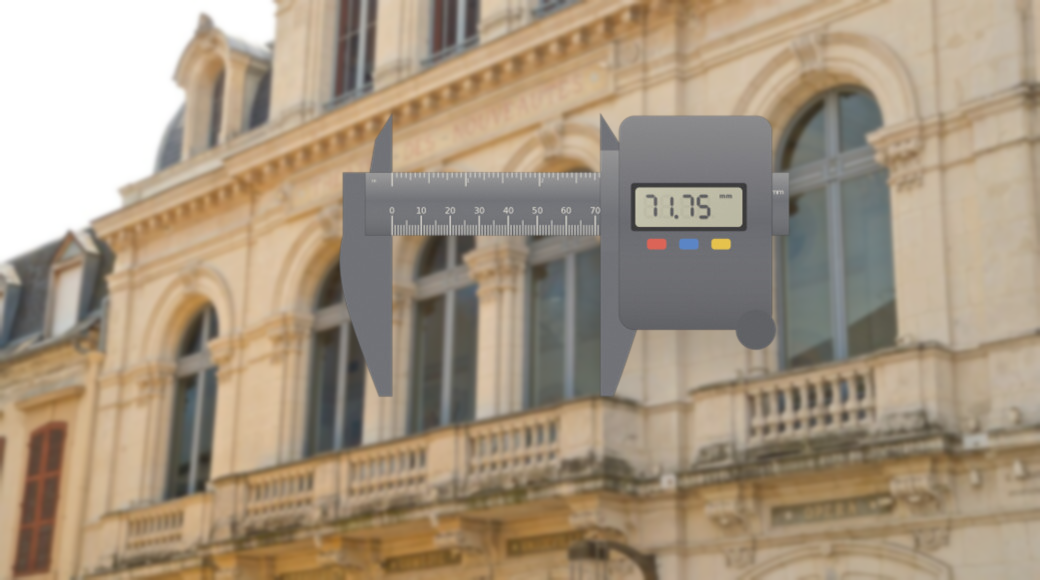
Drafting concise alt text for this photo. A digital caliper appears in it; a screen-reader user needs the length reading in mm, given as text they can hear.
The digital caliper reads 71.75 mm
